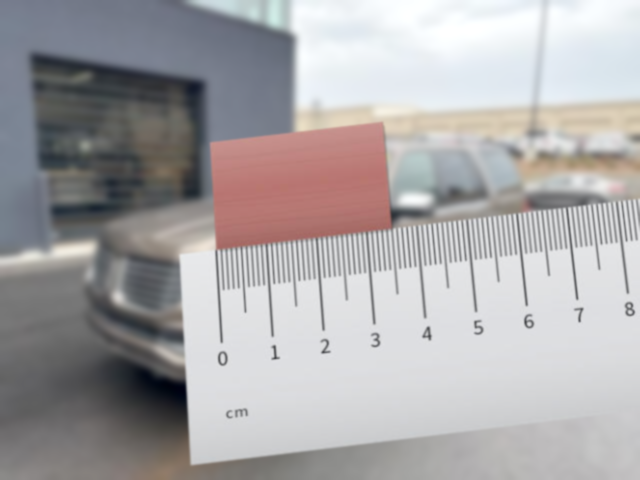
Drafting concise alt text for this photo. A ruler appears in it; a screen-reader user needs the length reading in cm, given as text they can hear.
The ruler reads 3.5 cm
